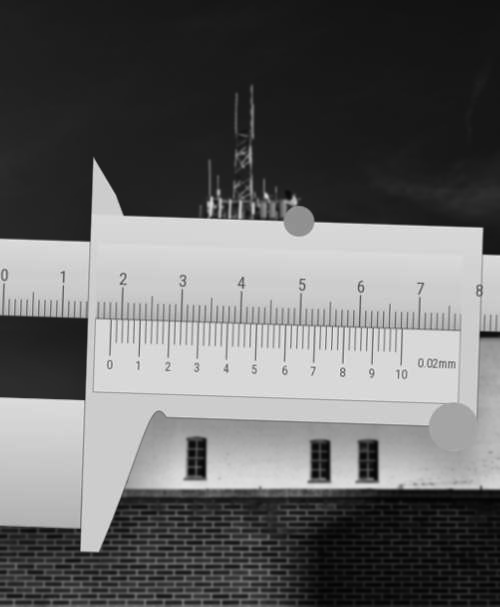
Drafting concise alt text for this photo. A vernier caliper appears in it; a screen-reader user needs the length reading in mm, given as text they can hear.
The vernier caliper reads 18.2 mm
